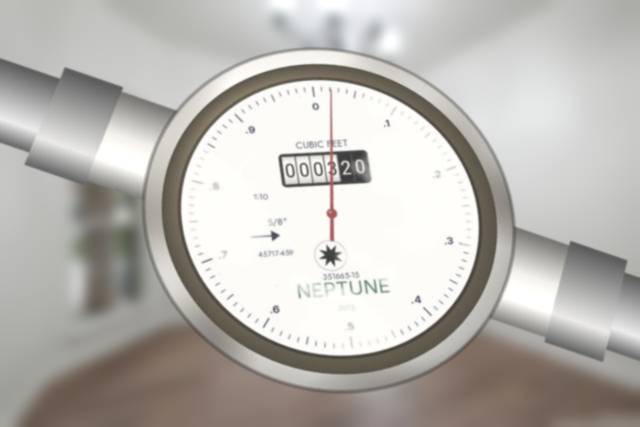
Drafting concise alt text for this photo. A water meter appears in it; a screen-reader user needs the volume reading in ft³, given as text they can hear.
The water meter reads 320.02 ft³
